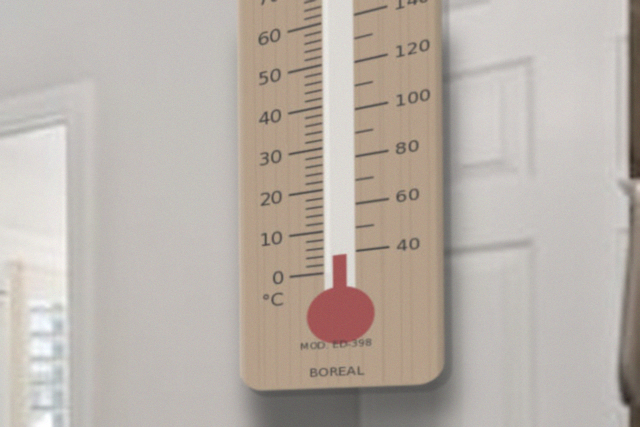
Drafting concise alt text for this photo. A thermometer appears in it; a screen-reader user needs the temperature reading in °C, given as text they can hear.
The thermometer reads 4 °C
